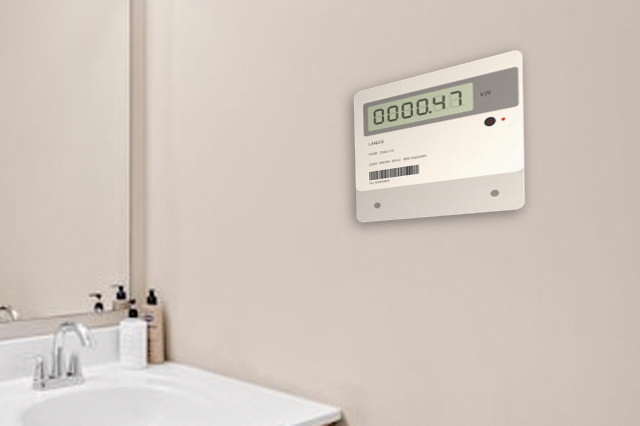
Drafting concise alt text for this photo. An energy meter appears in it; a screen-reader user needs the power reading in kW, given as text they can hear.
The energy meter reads 0.47 kW
